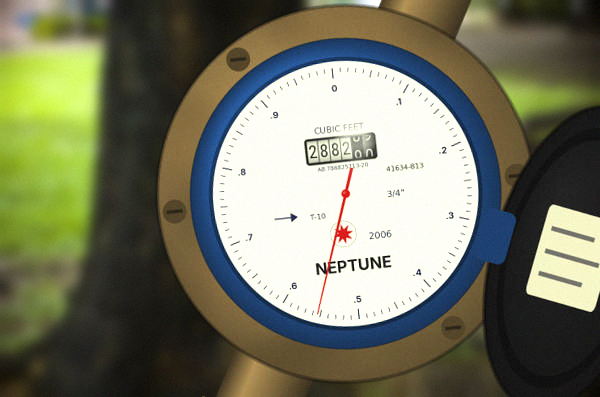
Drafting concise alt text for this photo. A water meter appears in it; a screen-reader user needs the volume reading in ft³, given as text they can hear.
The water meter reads 288289.55 ft³
